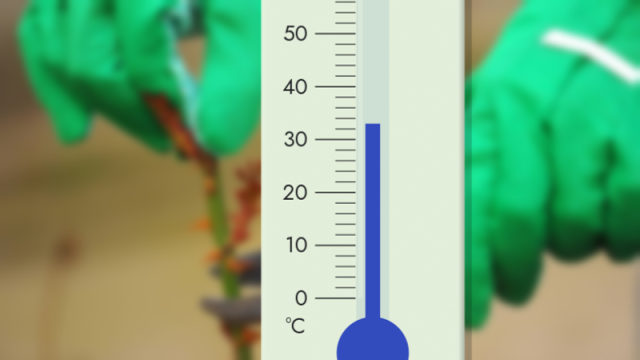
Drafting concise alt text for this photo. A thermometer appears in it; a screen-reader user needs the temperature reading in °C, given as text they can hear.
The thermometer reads 33 °C
